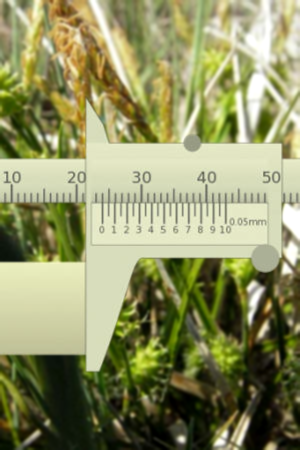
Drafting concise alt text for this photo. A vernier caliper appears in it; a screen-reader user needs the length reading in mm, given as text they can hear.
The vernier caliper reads 24.0 mm
